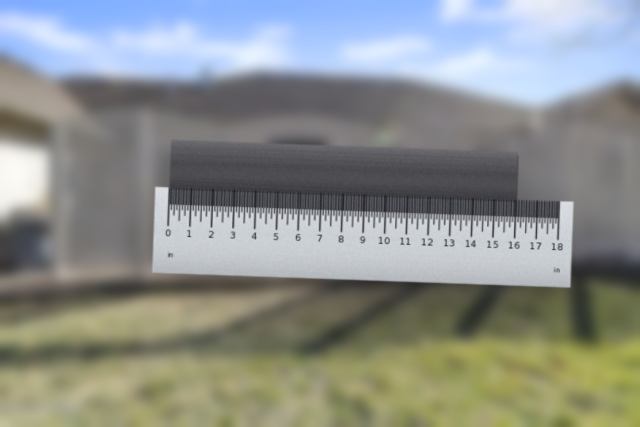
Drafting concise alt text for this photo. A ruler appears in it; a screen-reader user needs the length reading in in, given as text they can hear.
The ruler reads 16 in
